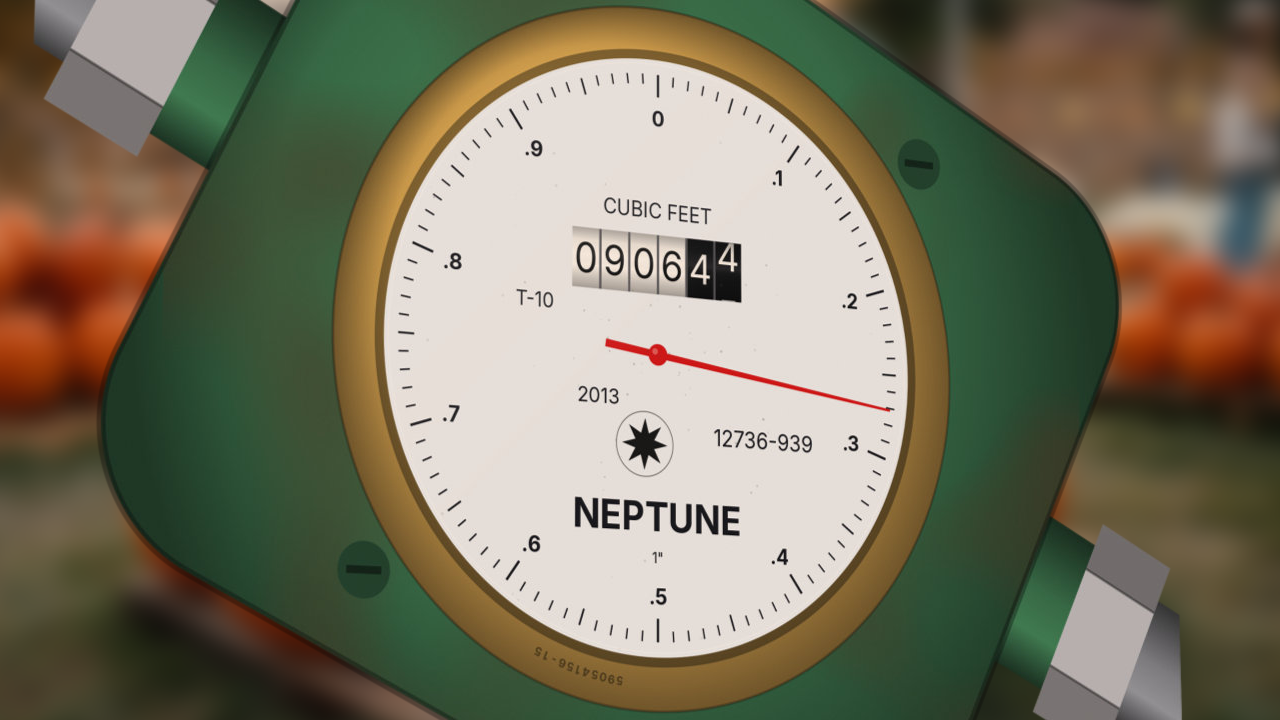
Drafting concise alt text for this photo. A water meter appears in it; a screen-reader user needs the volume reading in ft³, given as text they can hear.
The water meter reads 90644.27 ft³
